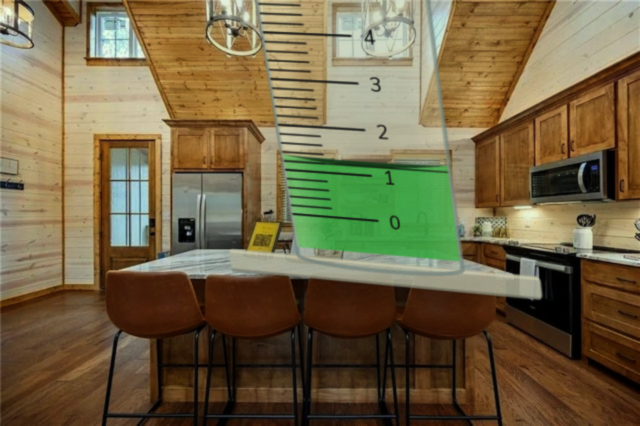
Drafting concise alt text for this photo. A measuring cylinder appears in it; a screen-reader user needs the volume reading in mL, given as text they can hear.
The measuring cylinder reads 1.2 mL
